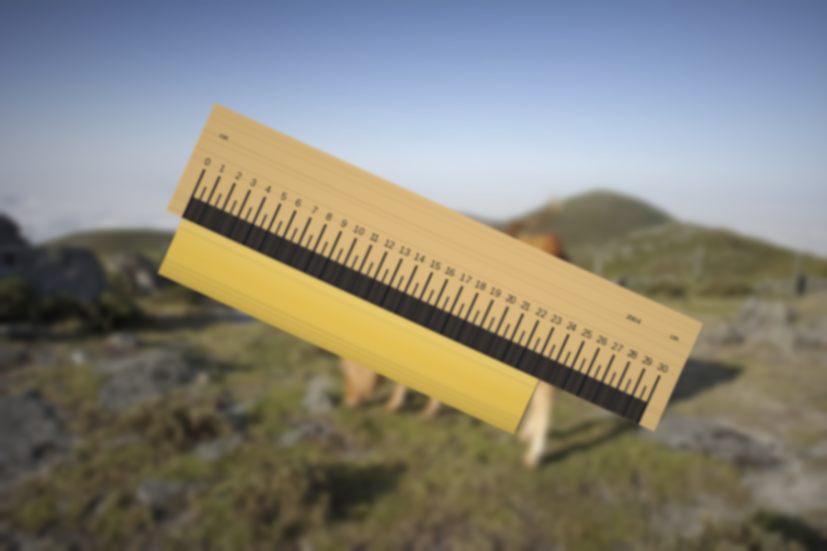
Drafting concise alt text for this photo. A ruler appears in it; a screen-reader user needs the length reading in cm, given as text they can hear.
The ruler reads 23.5 cm
